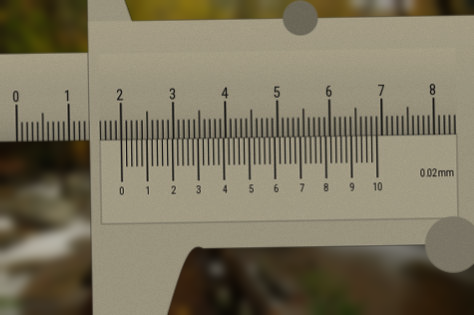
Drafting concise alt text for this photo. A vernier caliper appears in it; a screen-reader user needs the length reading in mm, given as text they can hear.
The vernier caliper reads 20.0 mm
